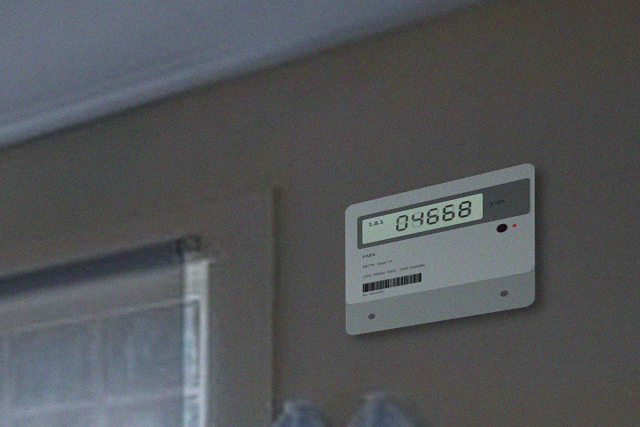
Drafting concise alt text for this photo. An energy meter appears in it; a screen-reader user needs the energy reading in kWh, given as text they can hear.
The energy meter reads 4668 kWh
